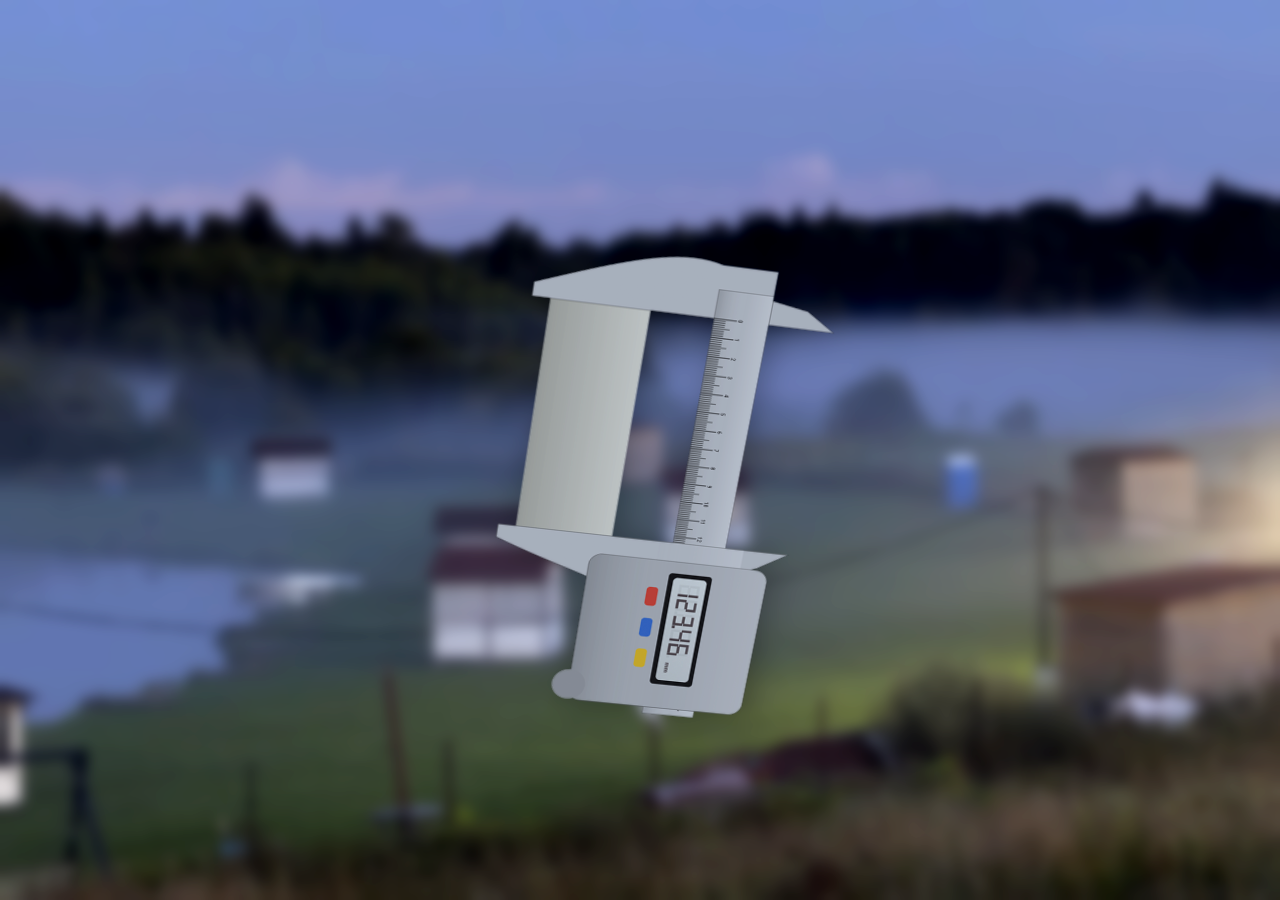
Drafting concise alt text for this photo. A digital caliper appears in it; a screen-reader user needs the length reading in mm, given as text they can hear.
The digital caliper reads 123.46 mm
